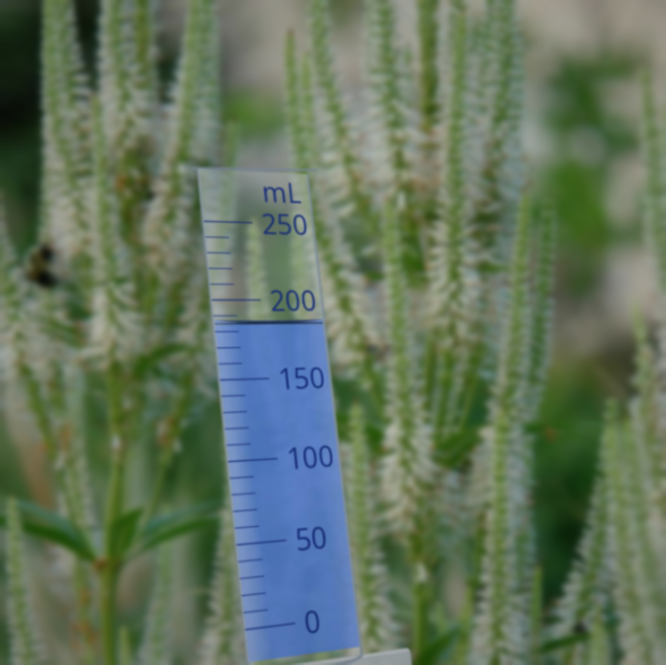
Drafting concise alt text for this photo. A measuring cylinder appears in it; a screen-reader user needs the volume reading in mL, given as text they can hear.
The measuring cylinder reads 185 mL
